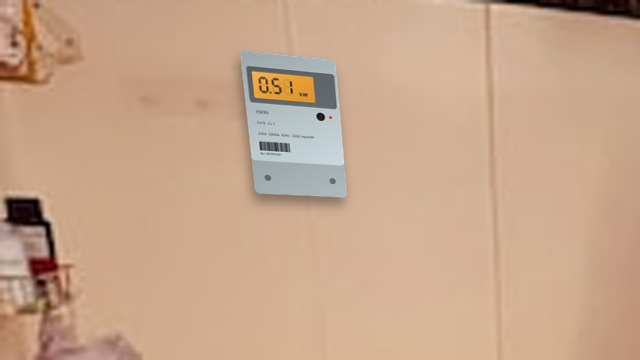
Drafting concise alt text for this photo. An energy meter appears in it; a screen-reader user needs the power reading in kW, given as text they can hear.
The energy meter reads 0.51 kW
